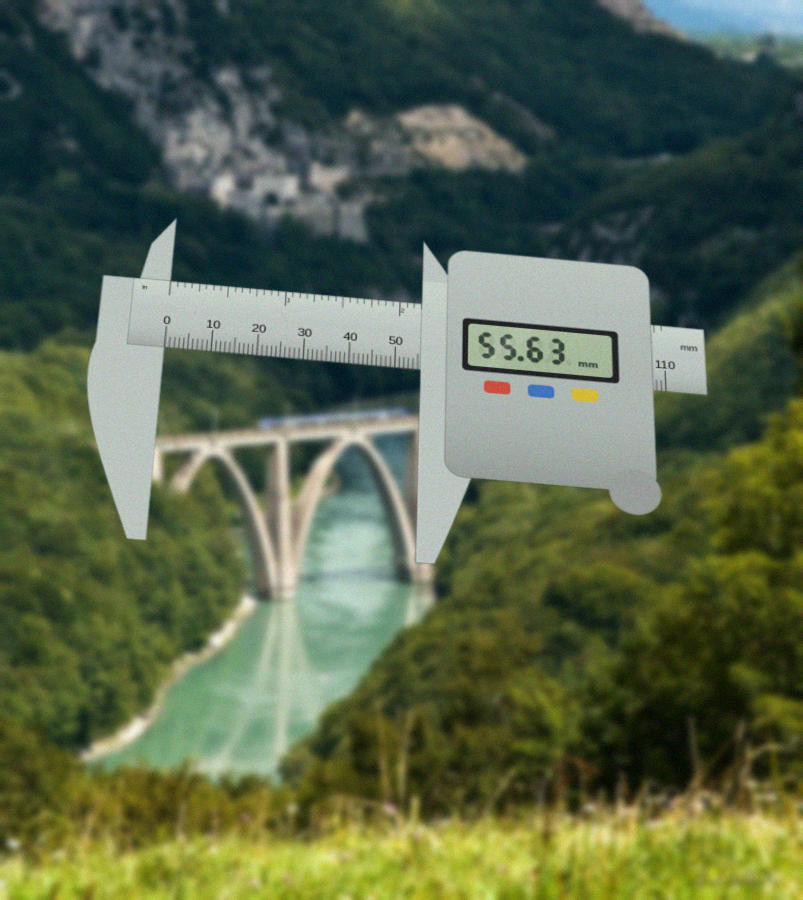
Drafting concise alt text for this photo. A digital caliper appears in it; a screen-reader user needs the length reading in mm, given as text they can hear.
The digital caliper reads 55.63 mm
